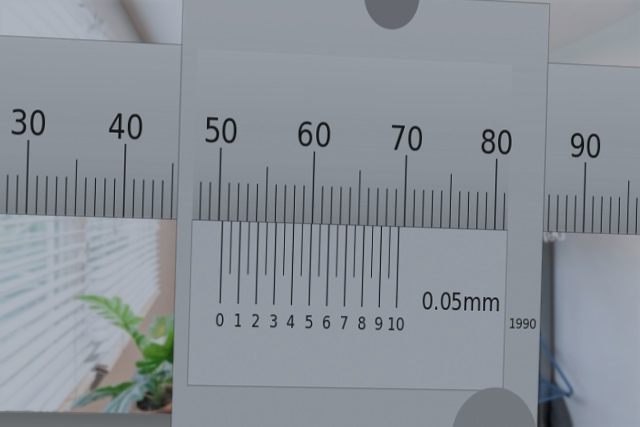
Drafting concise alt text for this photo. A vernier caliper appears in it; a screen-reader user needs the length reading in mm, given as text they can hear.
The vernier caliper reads 50.4 mm
